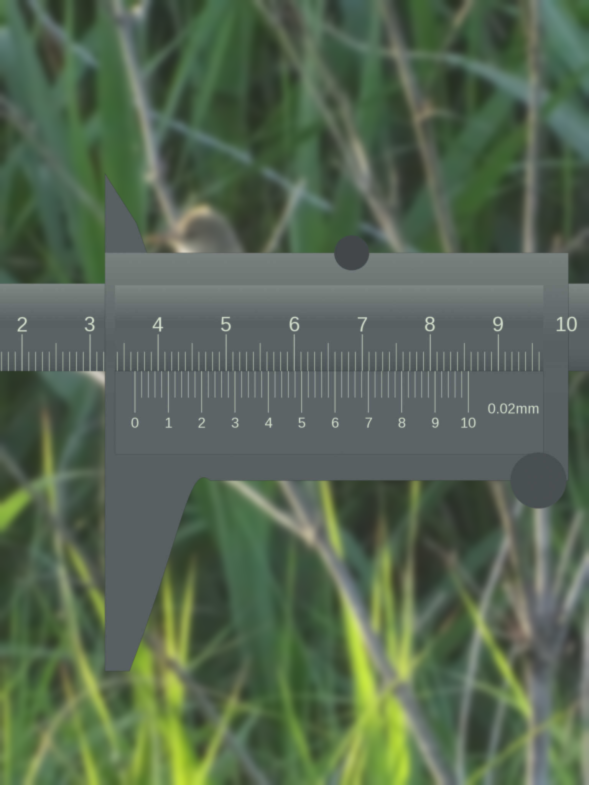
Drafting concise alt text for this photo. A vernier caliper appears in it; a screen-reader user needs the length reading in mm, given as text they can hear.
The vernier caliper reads 36.6 mm
